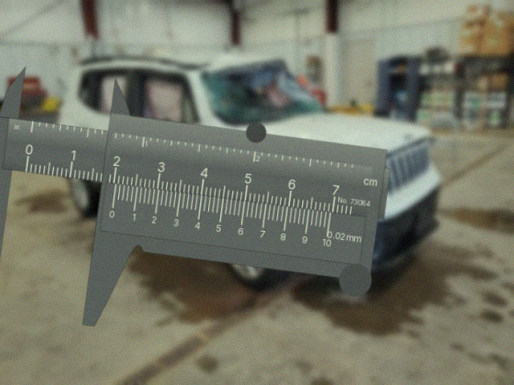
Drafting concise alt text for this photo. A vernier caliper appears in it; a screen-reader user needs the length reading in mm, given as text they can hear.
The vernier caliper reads 20.5 mm
